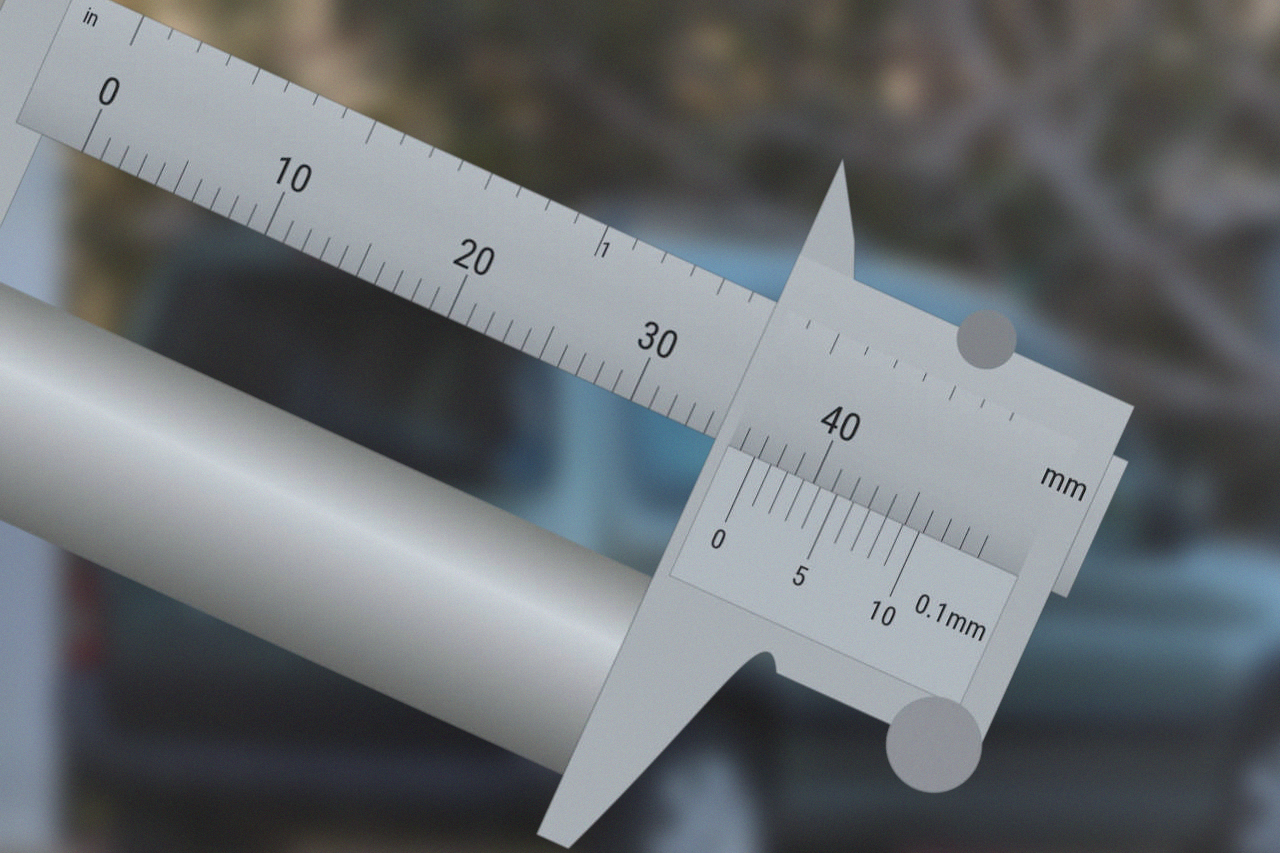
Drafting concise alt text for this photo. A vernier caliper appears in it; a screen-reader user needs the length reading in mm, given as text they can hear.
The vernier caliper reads 36.8 mm
